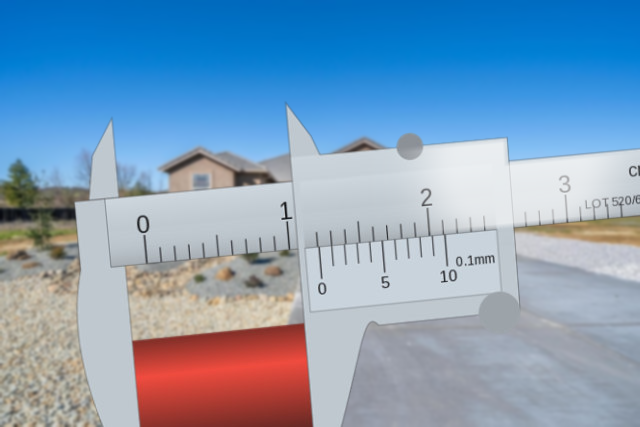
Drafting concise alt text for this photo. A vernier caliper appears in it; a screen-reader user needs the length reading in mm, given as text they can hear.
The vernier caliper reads 12.1 mm
